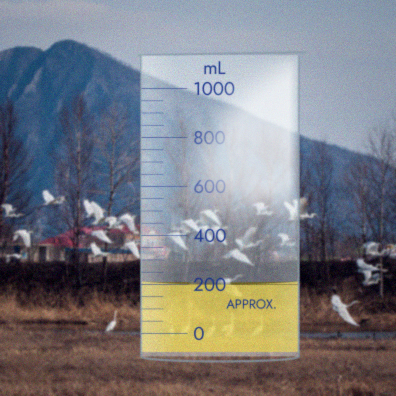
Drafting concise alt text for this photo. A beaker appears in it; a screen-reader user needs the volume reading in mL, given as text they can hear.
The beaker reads 200 mL
